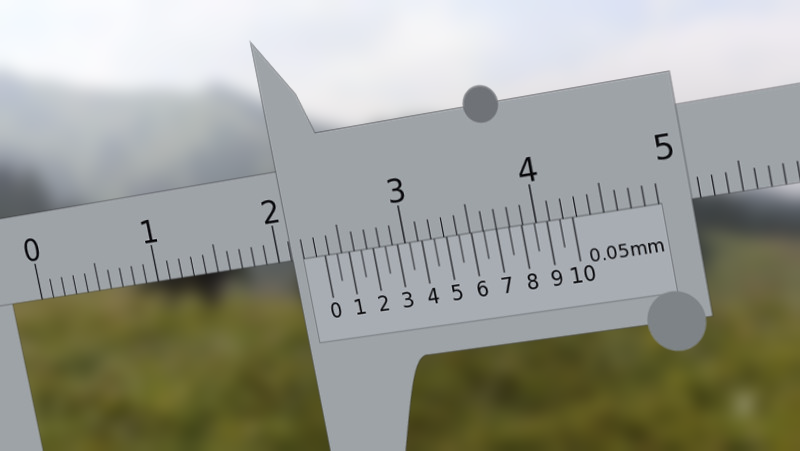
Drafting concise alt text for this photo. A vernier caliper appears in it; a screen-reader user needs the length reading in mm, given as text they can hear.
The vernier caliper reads 23.7 mm
